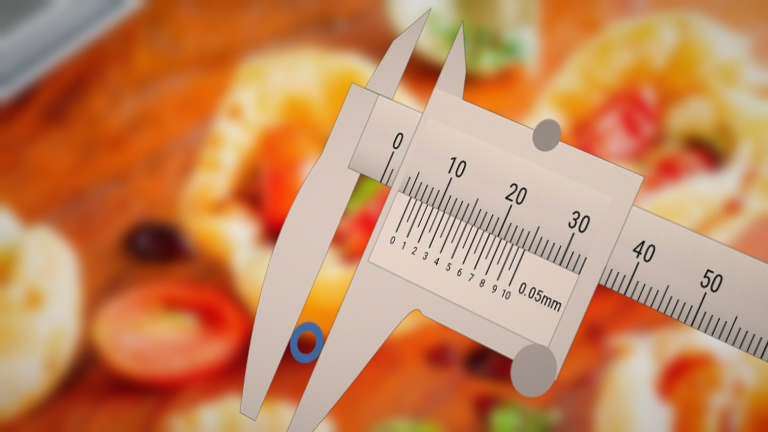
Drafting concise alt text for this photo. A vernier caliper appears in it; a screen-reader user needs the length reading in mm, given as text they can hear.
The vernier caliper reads 5.4 mm
